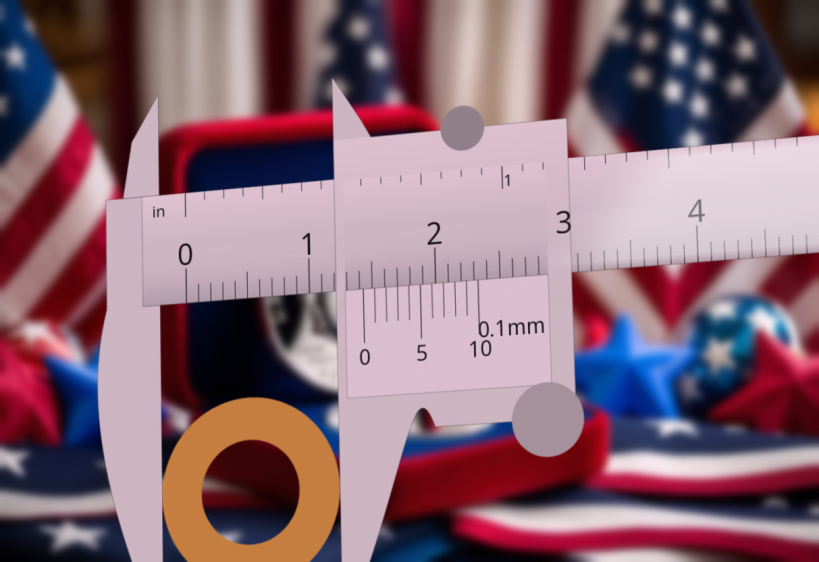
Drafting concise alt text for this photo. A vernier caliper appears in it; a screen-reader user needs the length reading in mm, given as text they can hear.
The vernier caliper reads 14.3 mm
